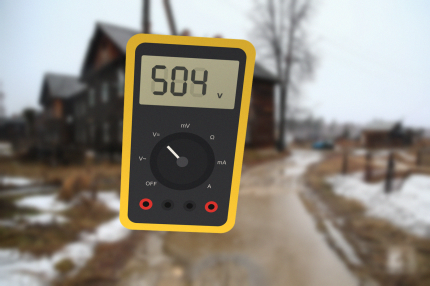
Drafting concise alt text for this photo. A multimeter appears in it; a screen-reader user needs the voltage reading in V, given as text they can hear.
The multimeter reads 504 V
